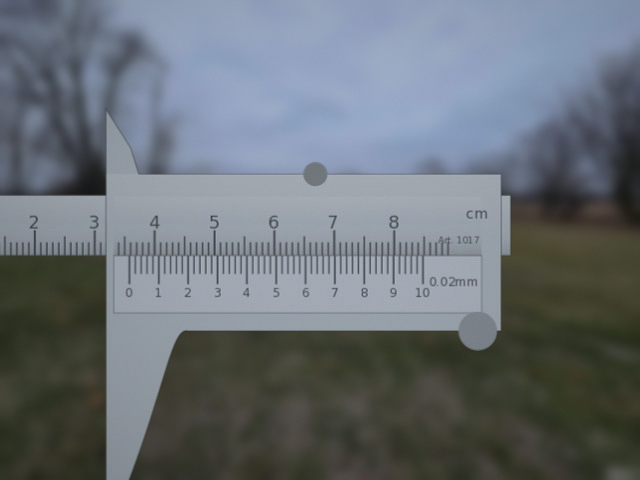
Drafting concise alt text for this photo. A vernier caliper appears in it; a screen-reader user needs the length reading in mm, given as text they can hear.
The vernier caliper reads 35.8 mm
